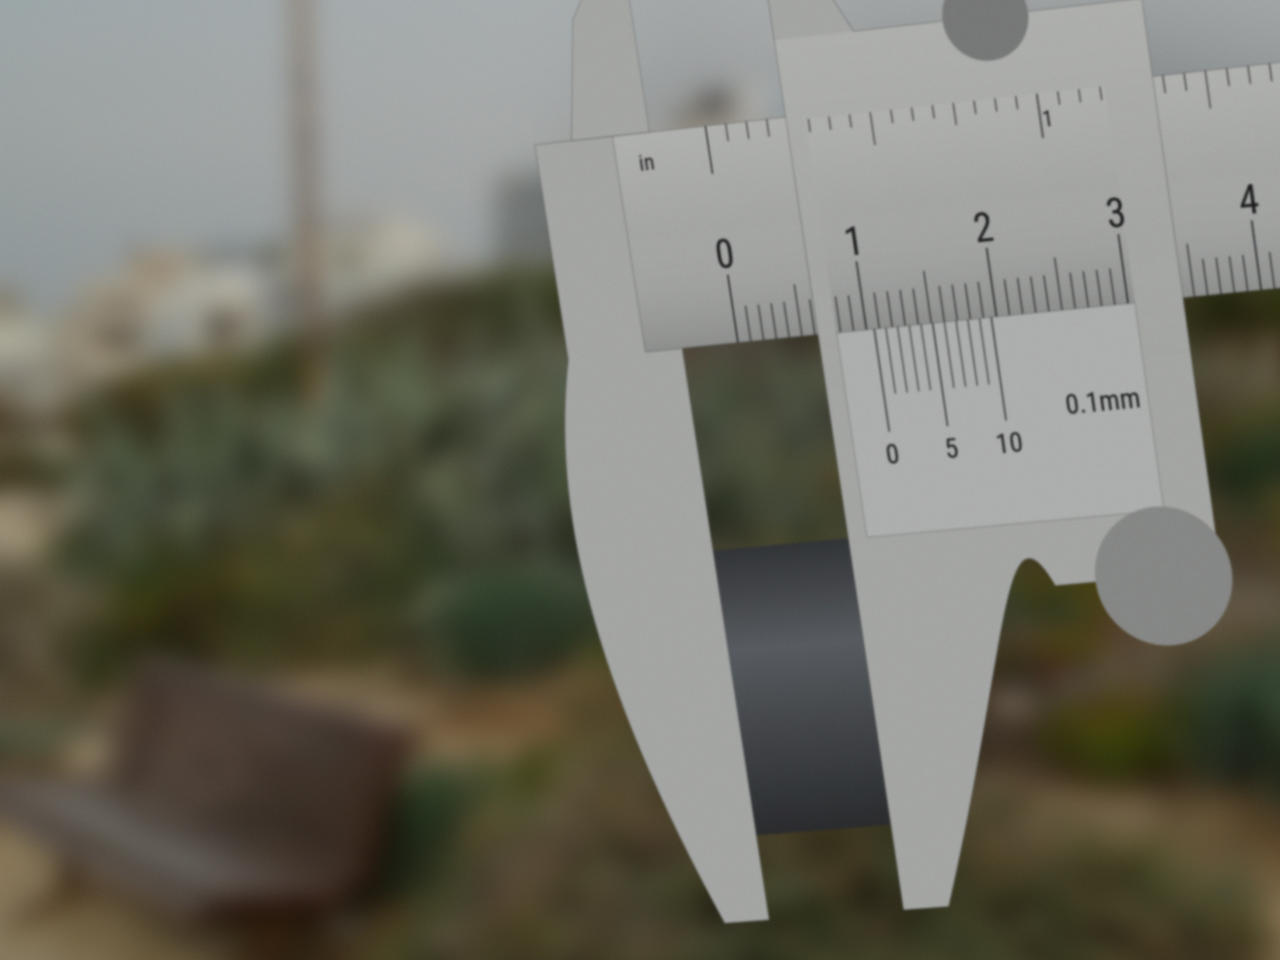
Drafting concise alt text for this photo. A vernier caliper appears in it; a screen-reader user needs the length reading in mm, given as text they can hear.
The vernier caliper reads 10.6 mm
